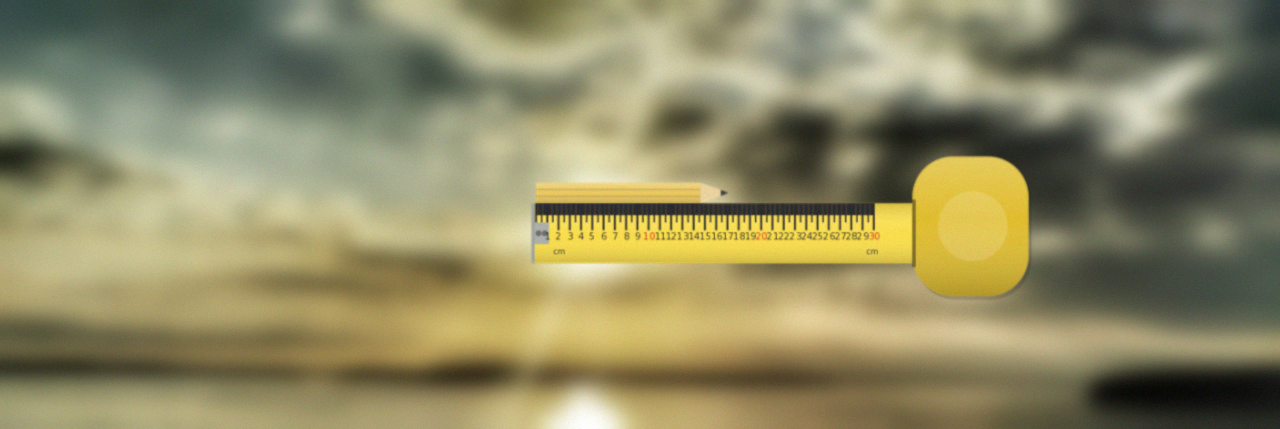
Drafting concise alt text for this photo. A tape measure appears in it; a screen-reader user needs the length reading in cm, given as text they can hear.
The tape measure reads 17 cm
